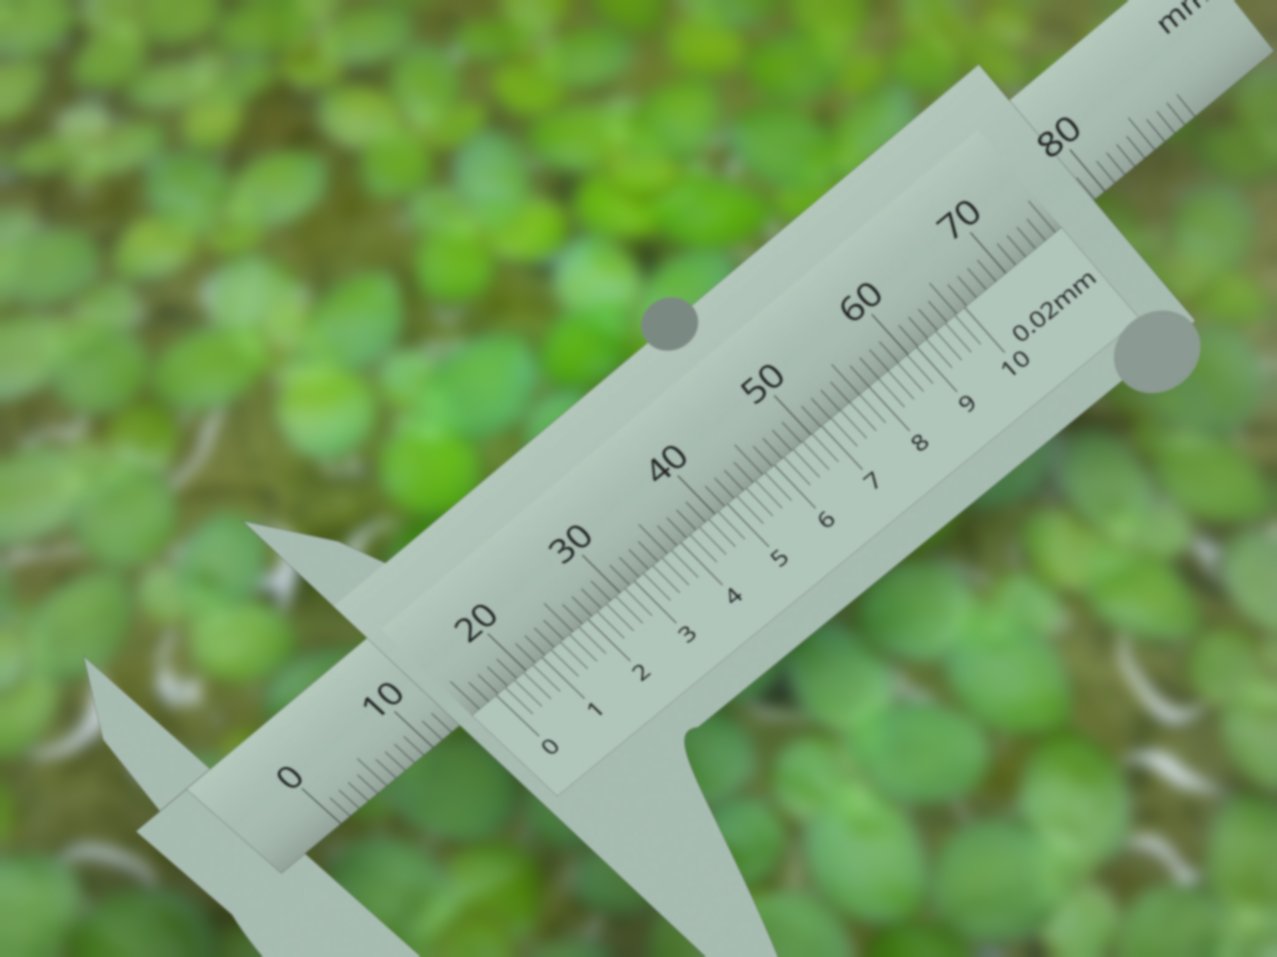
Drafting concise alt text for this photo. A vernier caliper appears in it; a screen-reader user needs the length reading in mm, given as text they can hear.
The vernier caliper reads 16.8 mm
